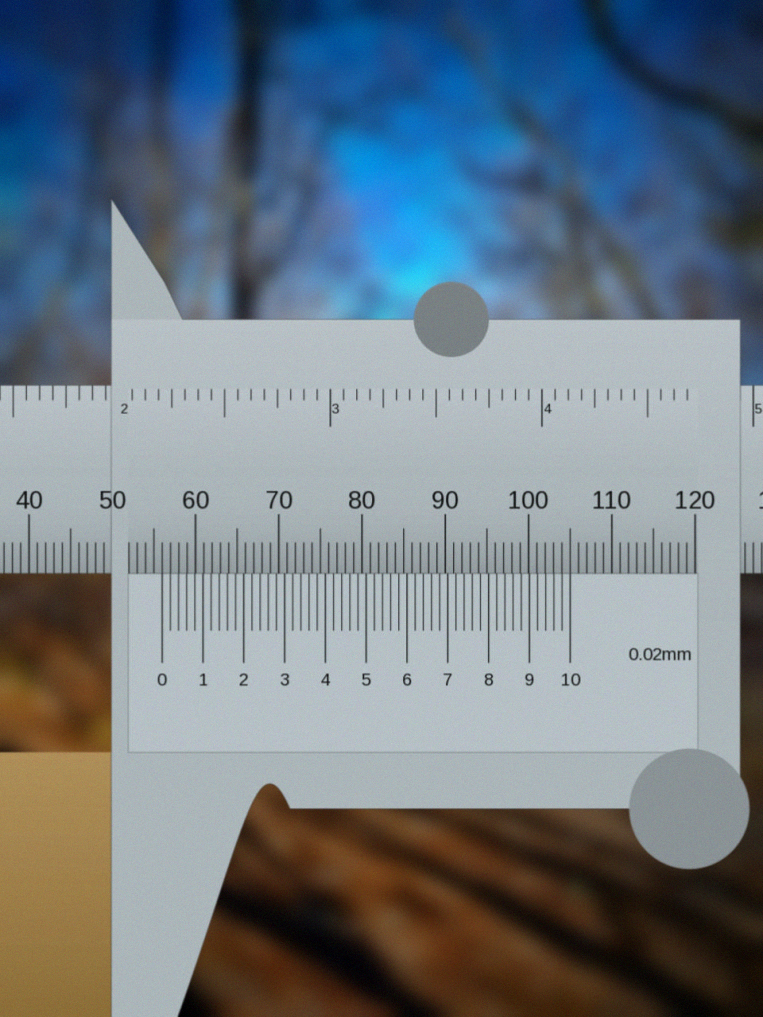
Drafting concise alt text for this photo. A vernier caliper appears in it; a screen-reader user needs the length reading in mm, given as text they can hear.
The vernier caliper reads 56.0 mm
